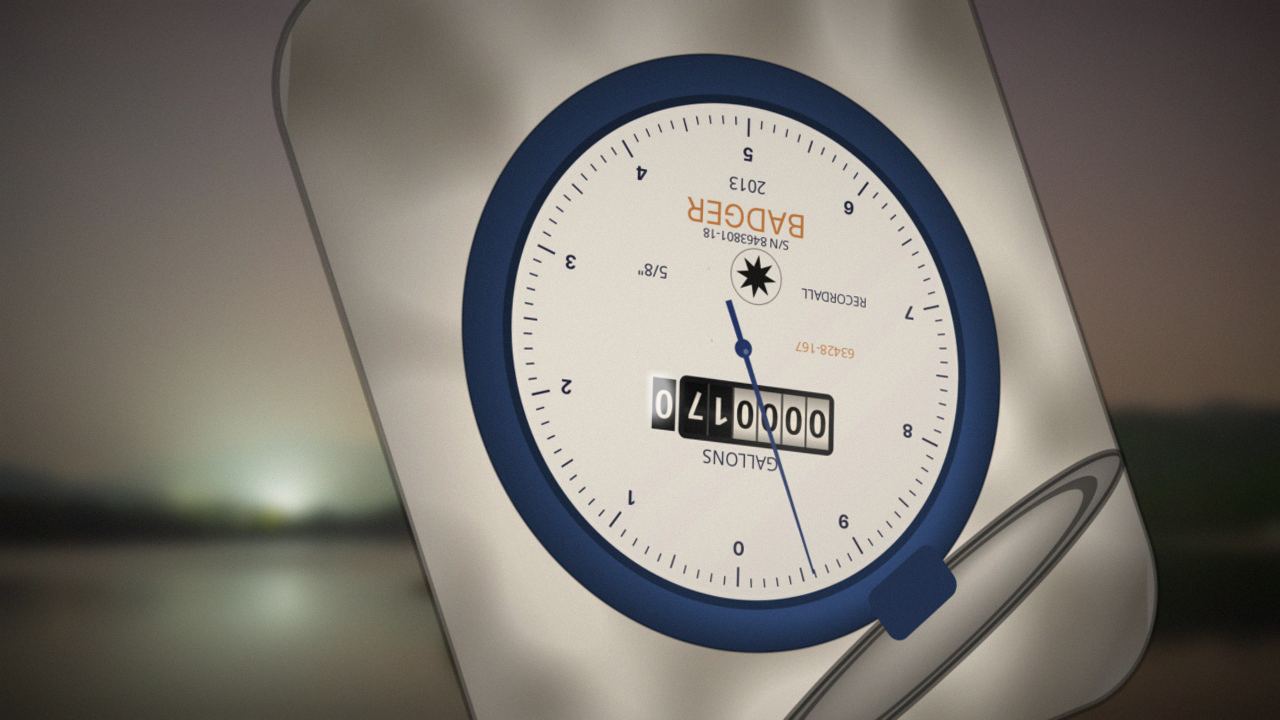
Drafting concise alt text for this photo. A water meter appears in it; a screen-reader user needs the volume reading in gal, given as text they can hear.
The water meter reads 169.4 gal
